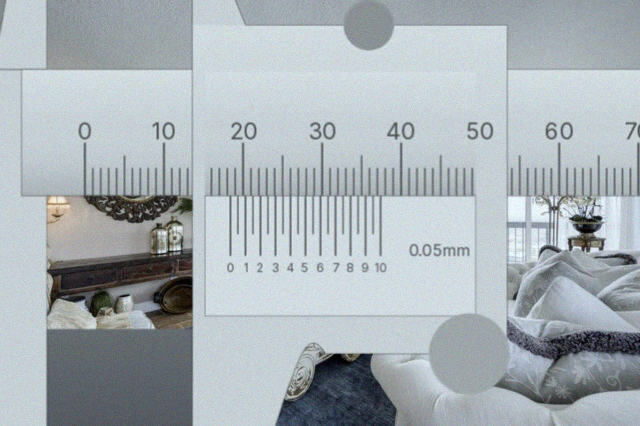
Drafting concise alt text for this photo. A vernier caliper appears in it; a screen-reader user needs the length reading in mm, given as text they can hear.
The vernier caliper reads 18.4 mm
